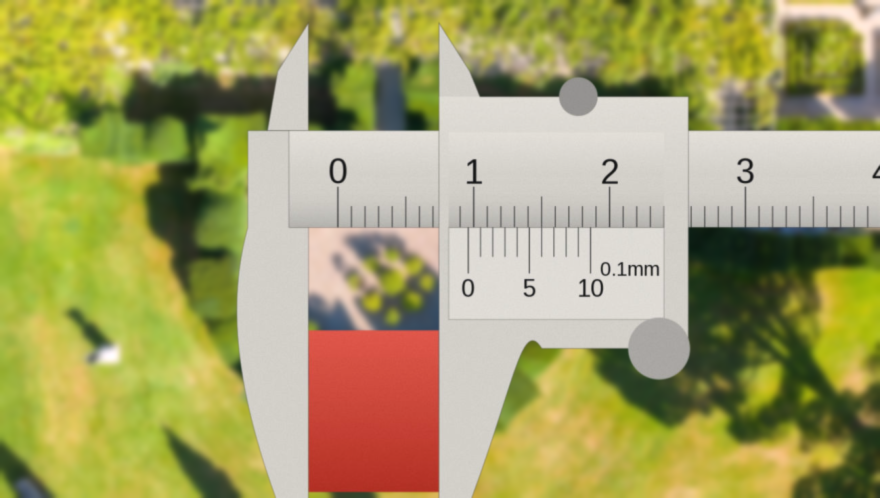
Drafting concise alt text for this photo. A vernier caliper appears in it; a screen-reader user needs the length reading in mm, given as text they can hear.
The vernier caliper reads 9.6 mm
